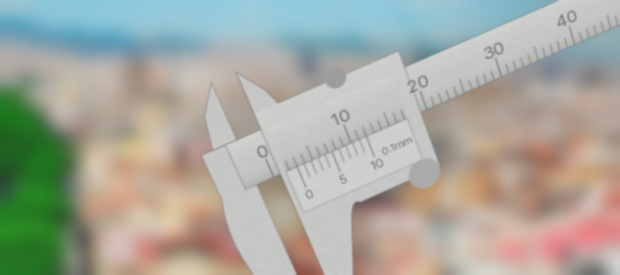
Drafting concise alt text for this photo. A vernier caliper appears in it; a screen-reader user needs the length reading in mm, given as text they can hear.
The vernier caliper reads 3.0 mm
